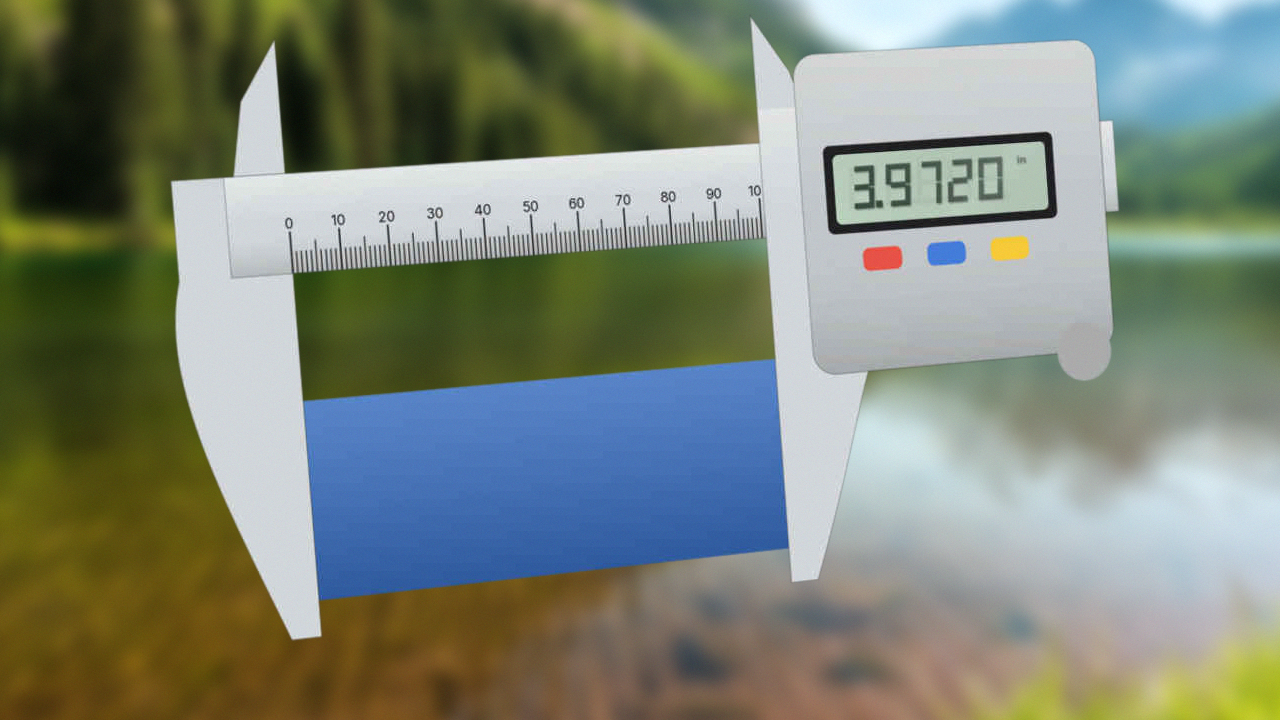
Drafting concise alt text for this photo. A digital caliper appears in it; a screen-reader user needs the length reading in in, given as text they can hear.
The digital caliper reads 3.9720 in
